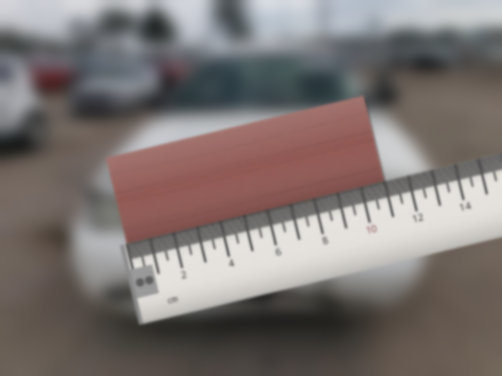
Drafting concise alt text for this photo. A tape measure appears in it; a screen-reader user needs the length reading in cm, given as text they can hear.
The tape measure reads 11 cm
